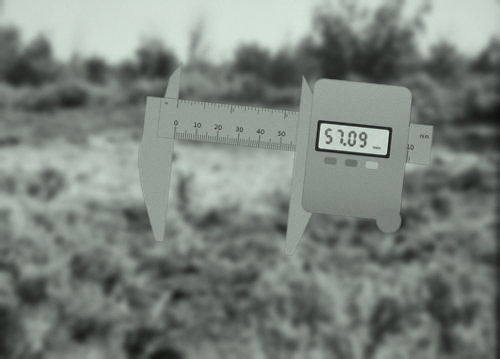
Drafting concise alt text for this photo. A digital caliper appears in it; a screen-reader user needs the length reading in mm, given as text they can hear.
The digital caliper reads 57.09 mm
